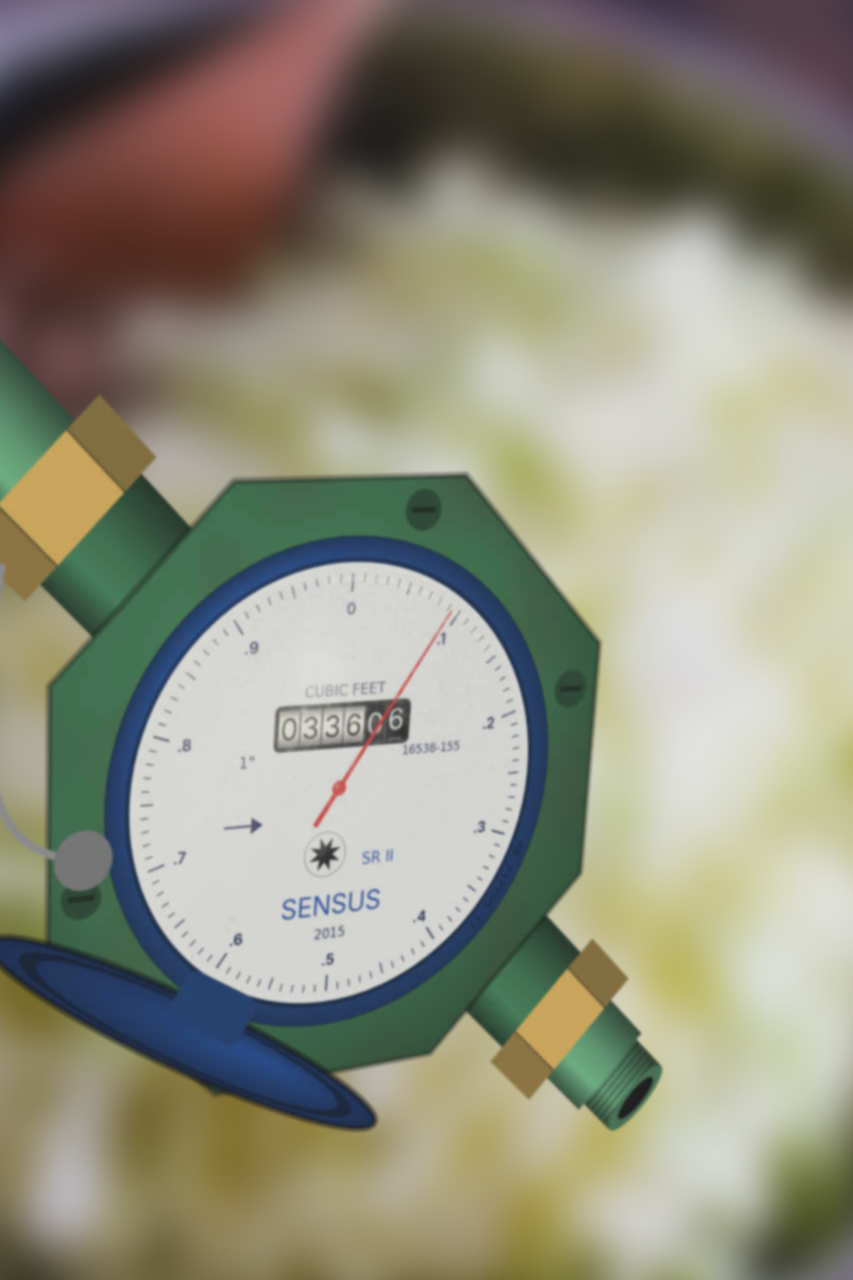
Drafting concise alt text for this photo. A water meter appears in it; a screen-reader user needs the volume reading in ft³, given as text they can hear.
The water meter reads 33606.09 ft³
